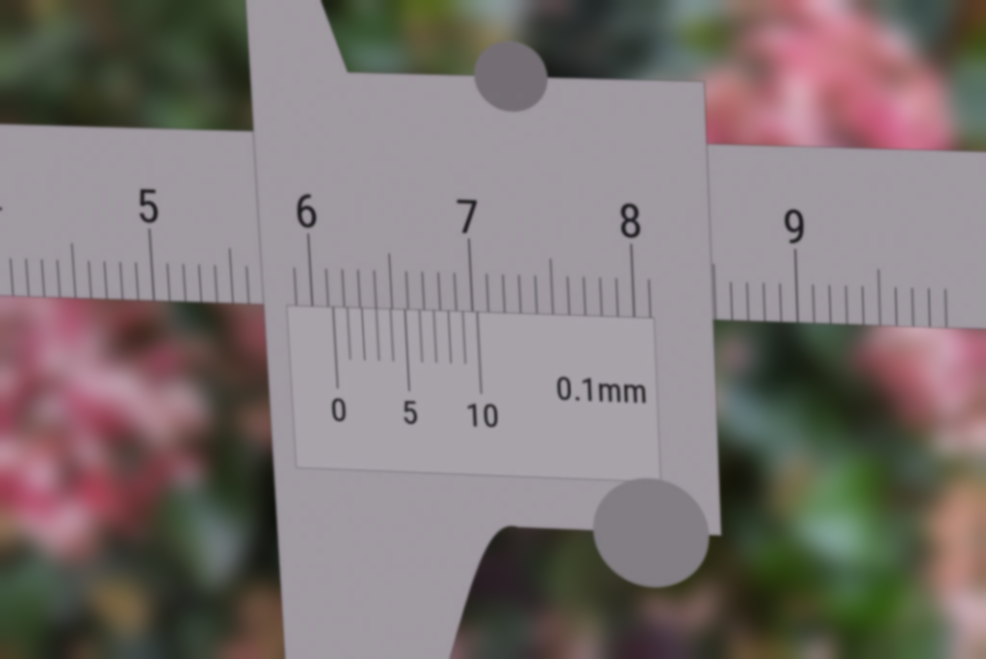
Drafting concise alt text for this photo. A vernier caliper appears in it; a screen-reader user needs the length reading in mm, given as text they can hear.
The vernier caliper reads 61.3 mm
